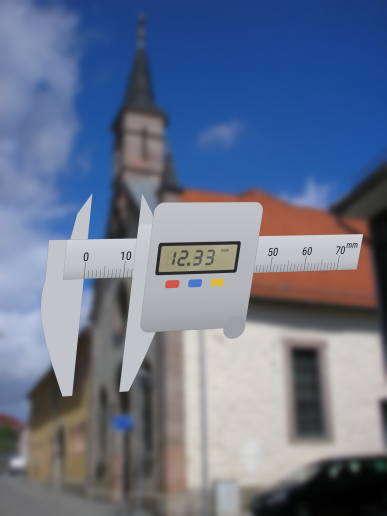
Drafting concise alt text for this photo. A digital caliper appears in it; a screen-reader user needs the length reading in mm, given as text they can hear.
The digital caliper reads 12.33 mm
